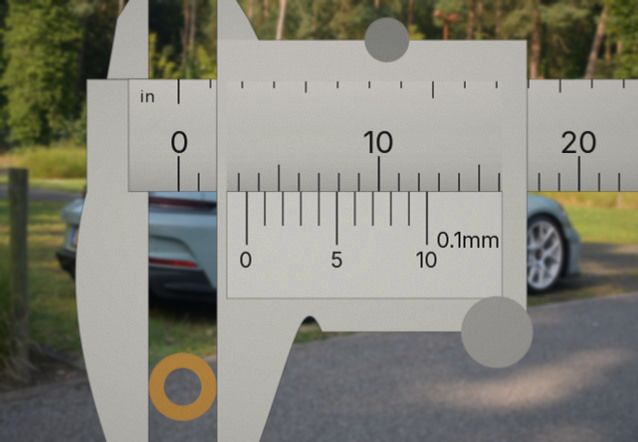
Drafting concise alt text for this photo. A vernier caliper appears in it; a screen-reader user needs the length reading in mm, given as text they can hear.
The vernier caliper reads 3.4 mm
